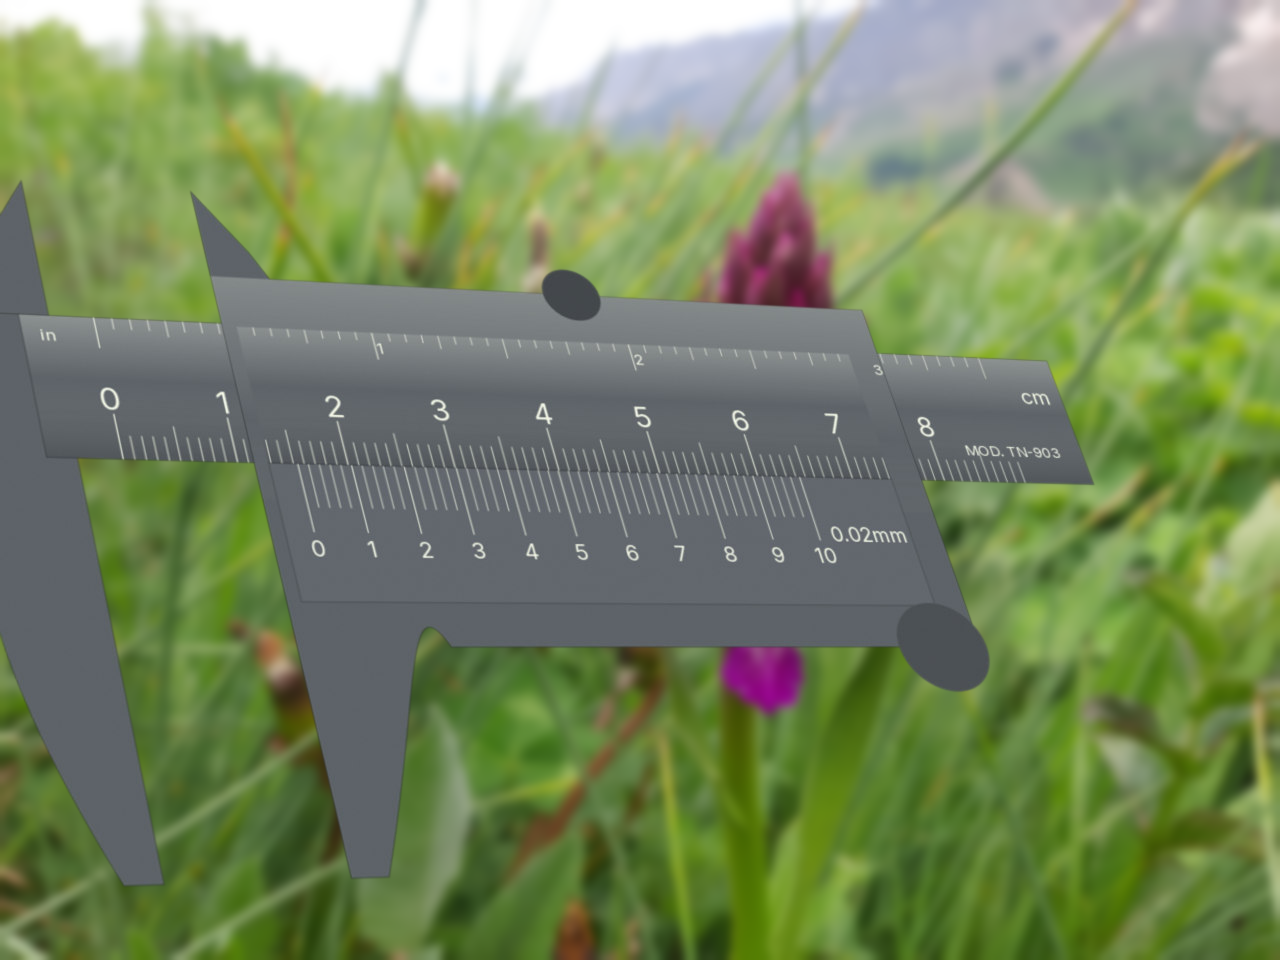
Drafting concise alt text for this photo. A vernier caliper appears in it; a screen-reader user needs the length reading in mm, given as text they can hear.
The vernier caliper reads 15.4 mm
